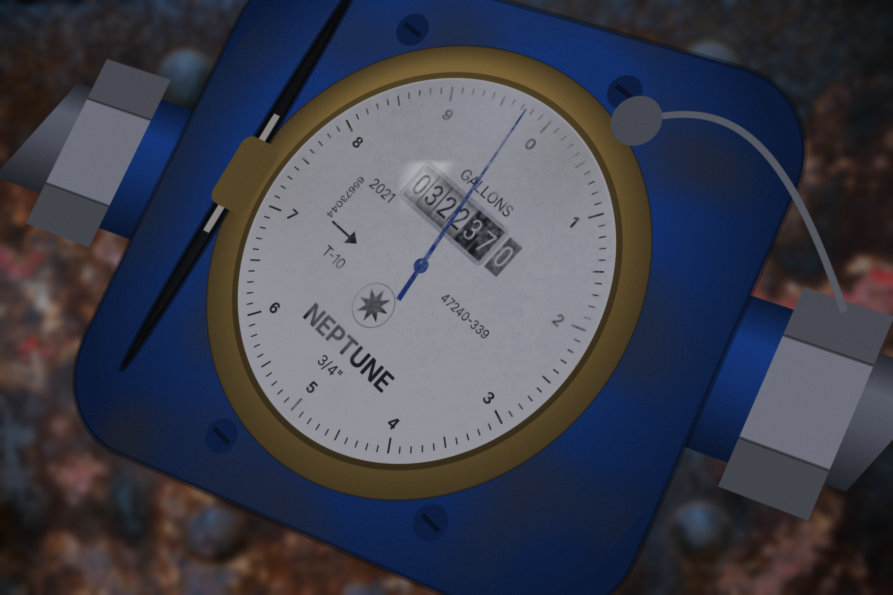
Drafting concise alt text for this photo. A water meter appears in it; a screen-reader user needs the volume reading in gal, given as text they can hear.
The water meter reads 322369.7 gal
